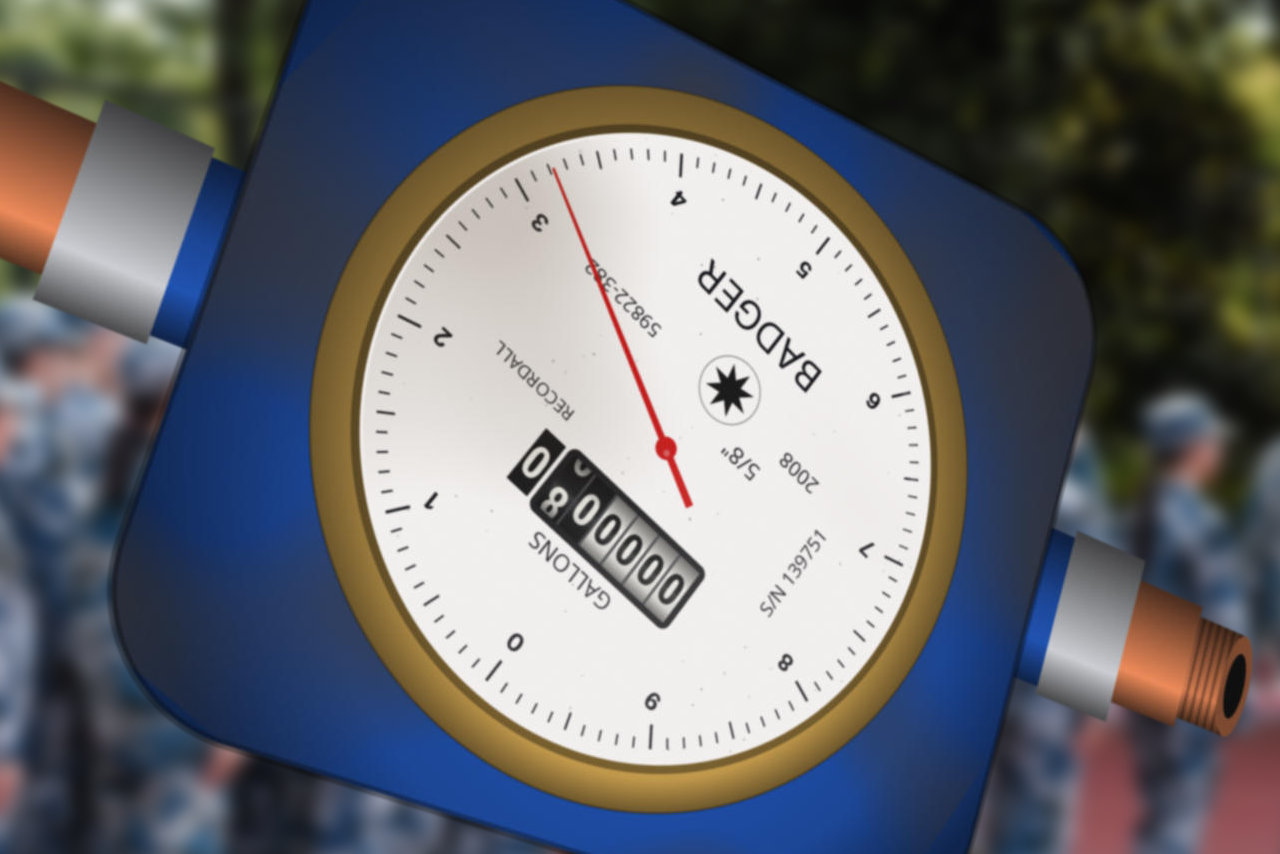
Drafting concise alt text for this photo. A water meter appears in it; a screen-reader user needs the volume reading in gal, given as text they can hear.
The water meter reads 83.2 gal
